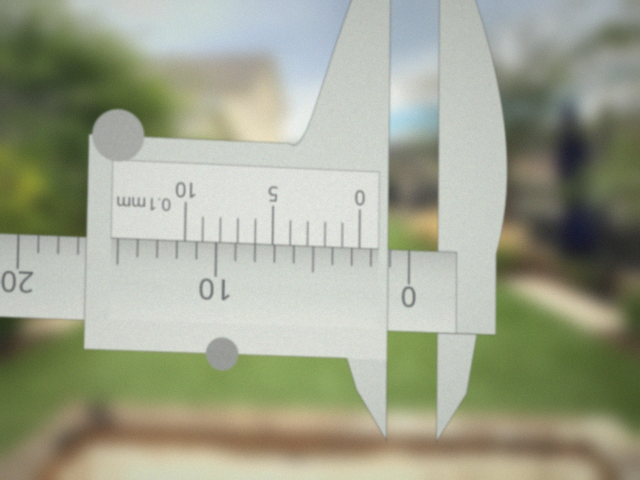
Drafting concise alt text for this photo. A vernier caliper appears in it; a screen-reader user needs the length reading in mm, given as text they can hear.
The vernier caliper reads 2.6 mm
